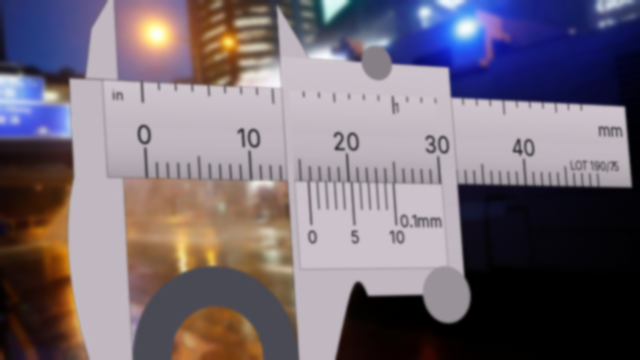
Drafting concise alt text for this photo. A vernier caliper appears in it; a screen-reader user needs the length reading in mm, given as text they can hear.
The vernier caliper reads 15.8 mm
